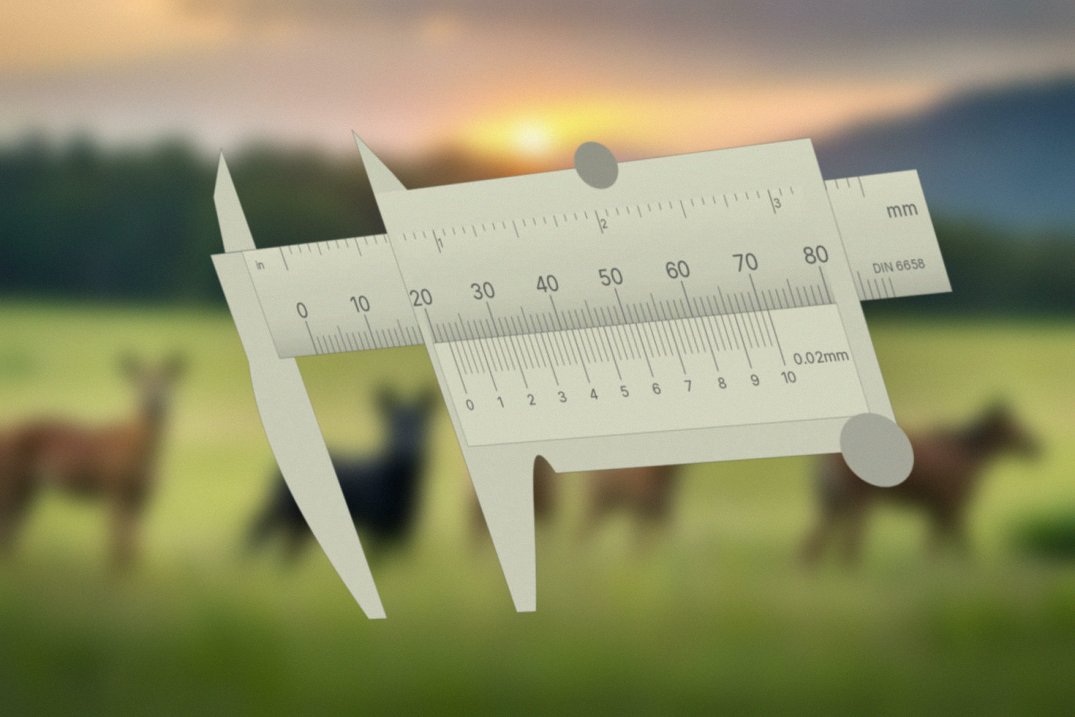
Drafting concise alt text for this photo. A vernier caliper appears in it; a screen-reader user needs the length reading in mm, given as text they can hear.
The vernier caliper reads 22.0 mm
